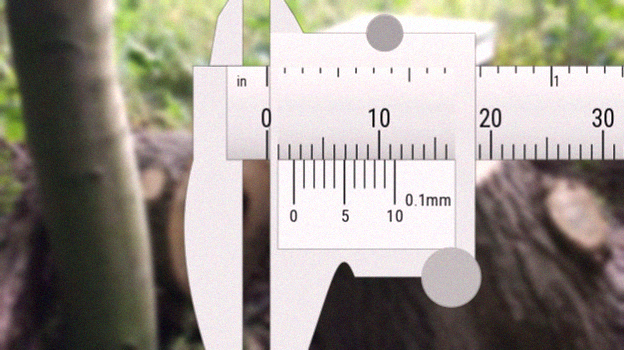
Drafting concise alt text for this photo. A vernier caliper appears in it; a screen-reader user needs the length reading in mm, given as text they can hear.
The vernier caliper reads 2.4 mm
